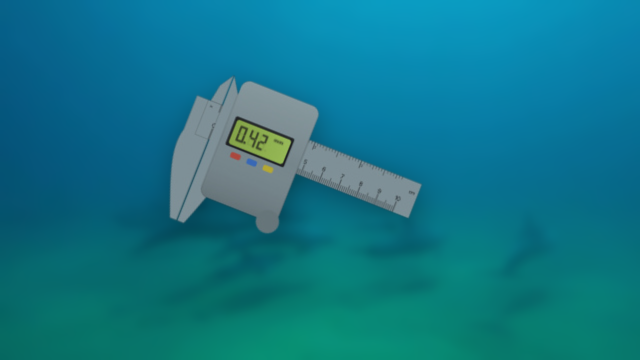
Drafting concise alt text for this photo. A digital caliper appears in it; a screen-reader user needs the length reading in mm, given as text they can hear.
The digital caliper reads 0.42 mm
